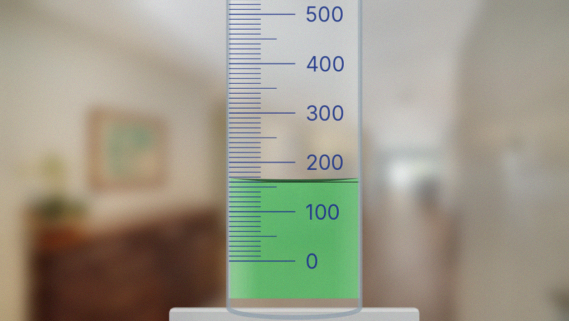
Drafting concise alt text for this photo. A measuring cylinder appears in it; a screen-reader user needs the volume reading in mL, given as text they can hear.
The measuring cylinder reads 160 mL
